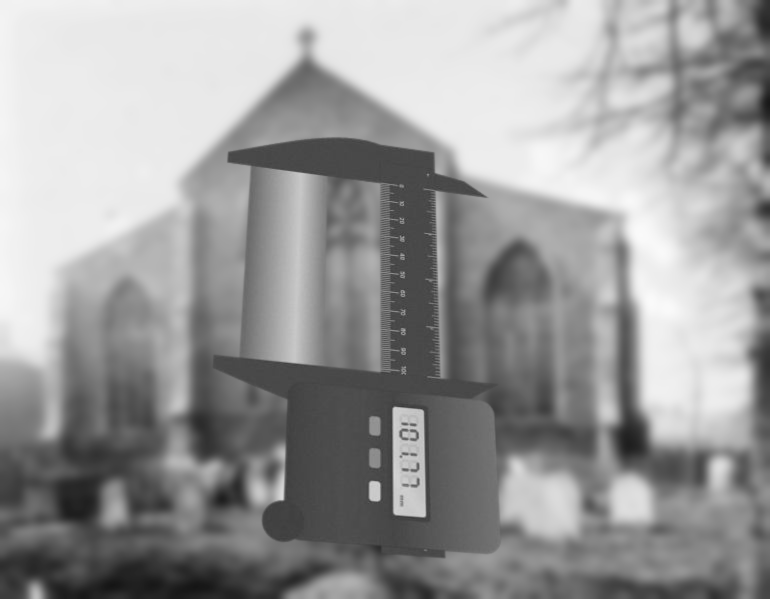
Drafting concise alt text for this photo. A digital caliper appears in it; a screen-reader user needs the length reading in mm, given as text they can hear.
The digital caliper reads 101.77 mm
